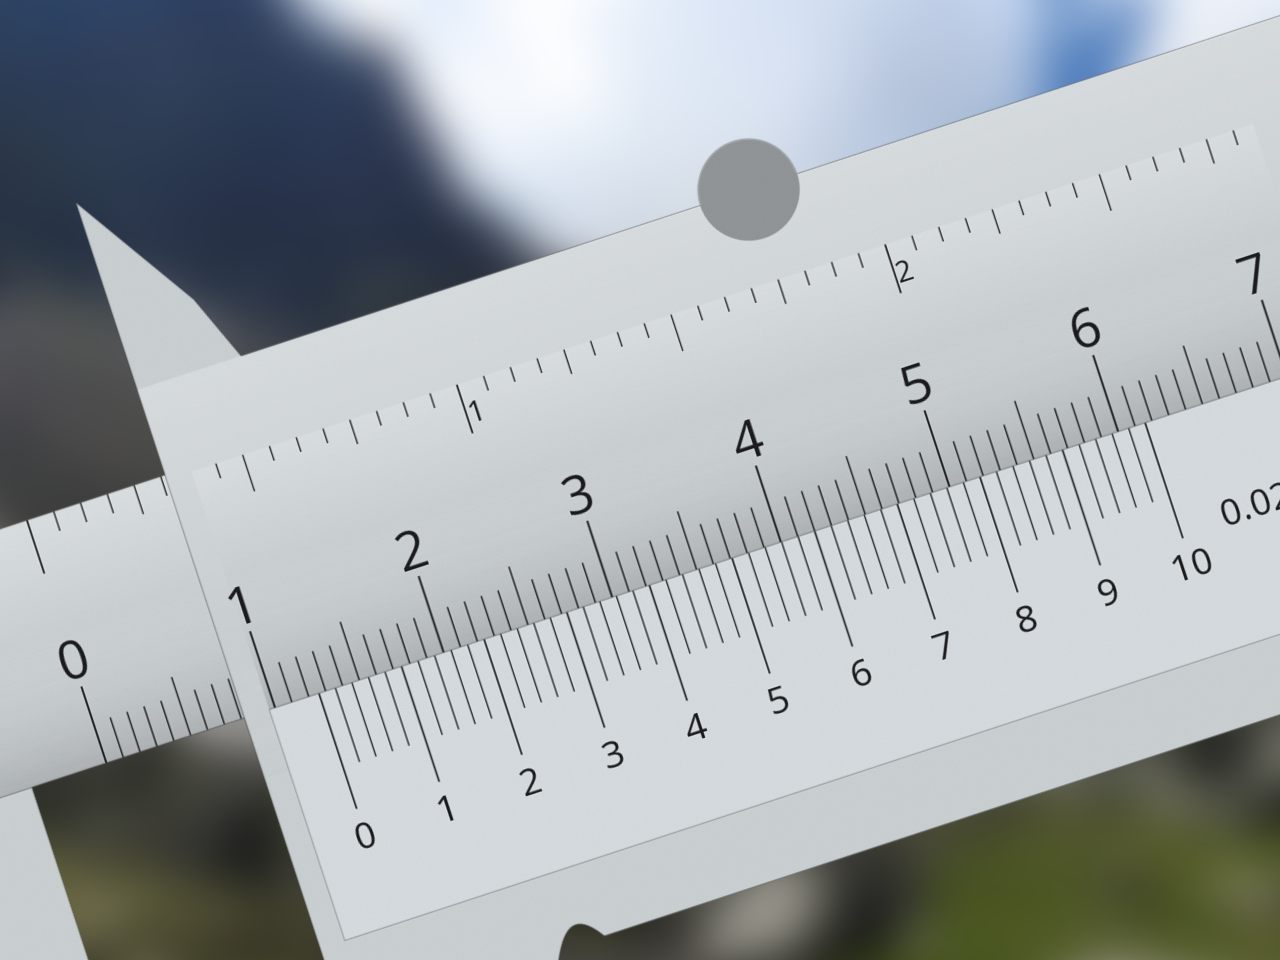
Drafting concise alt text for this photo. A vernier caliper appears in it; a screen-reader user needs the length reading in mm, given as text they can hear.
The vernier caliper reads 12.6 mm
